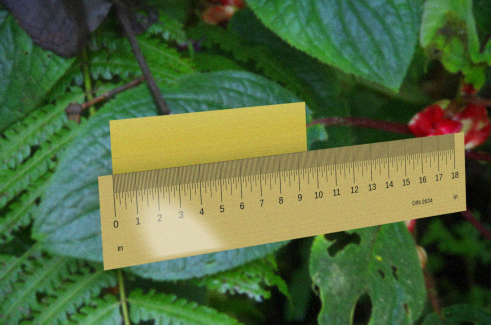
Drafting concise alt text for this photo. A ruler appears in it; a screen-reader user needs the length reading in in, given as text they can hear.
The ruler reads 9.5 in
